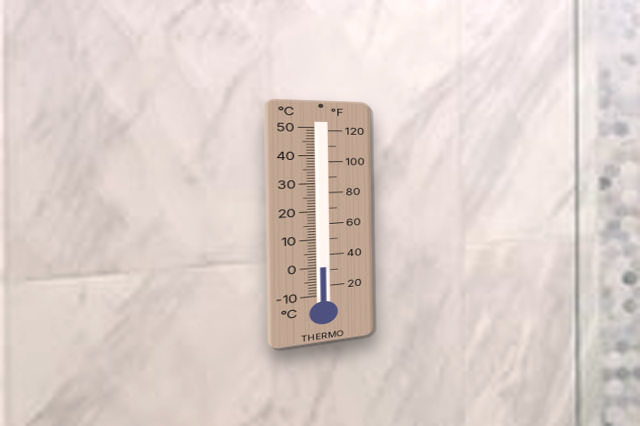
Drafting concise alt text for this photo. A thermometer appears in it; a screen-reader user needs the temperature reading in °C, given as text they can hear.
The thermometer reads 0 °C
